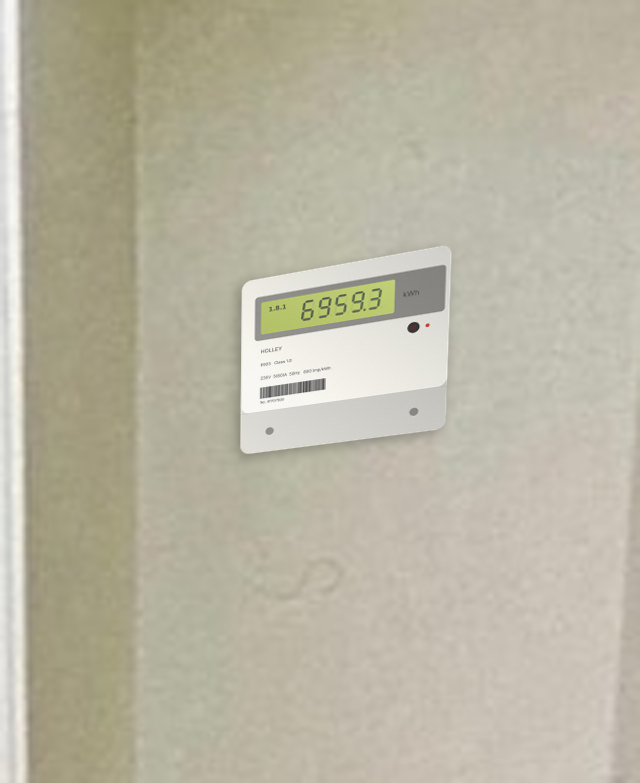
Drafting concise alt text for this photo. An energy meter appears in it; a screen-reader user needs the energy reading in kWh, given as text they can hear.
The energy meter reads 6959.3 kWh
